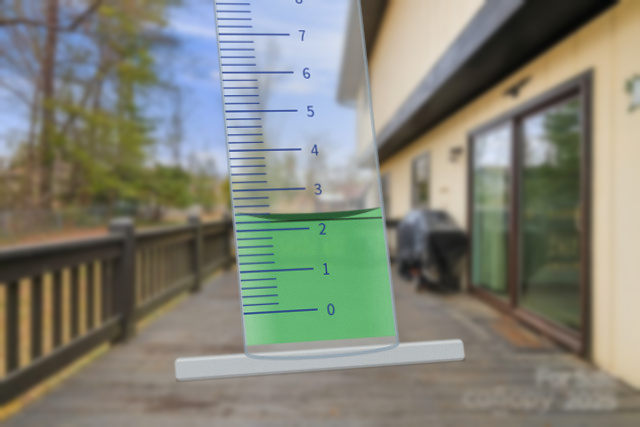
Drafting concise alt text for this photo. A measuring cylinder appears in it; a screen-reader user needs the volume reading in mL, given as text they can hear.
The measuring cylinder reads 2.2 mL
